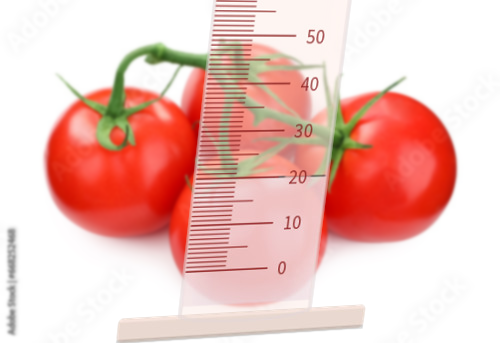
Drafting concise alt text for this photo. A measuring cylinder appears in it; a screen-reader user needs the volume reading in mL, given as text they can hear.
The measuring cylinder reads 20 mL
